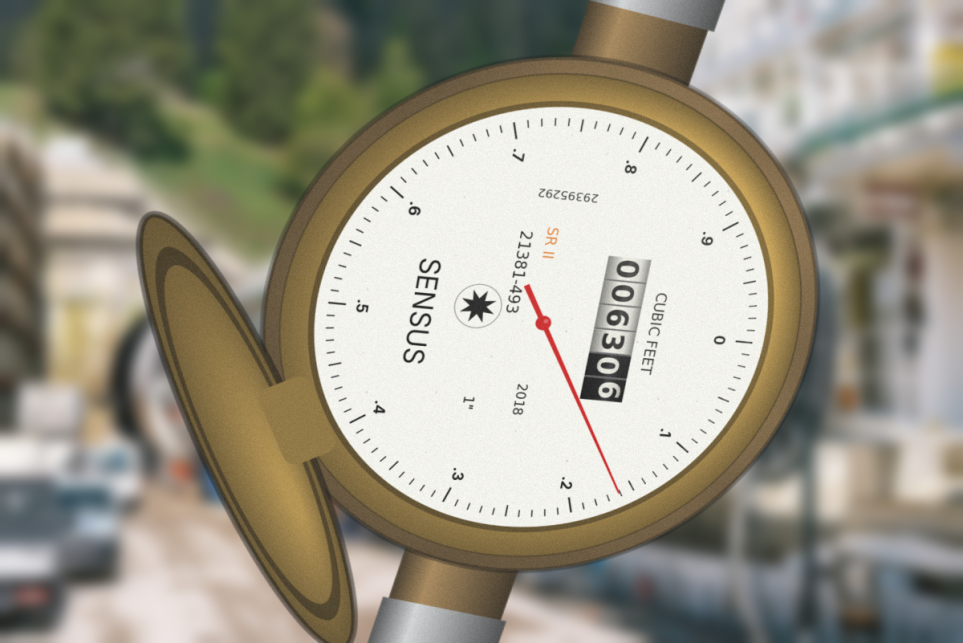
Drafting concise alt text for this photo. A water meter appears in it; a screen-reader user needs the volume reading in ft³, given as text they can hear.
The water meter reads 6306.16 ft³
